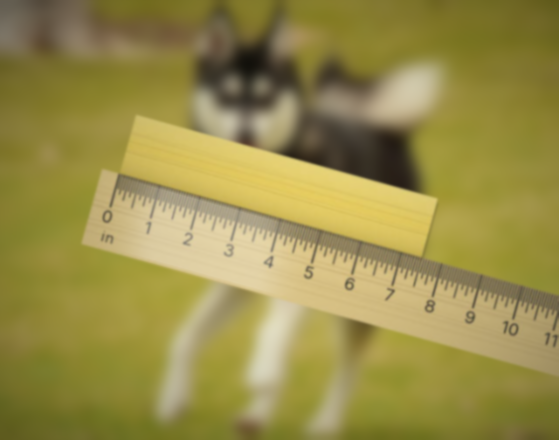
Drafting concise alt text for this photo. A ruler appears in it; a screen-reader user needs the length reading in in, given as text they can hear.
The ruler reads 7.5 in
